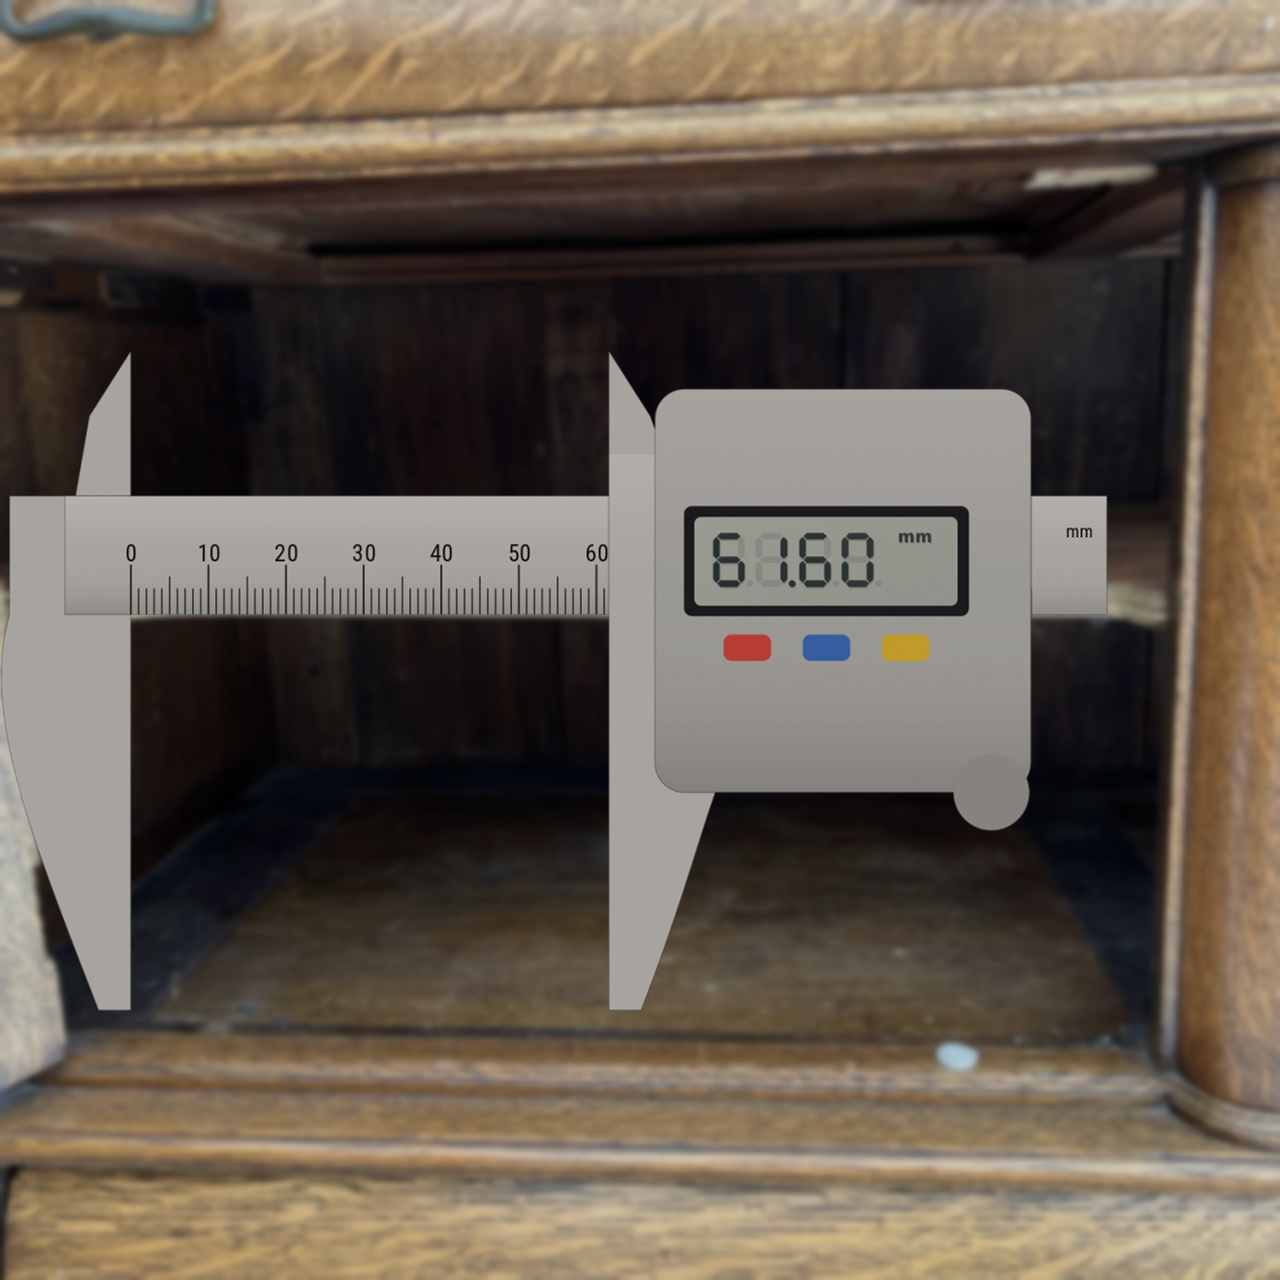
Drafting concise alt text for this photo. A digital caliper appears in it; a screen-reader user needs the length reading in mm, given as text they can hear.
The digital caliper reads 61.60 mm
